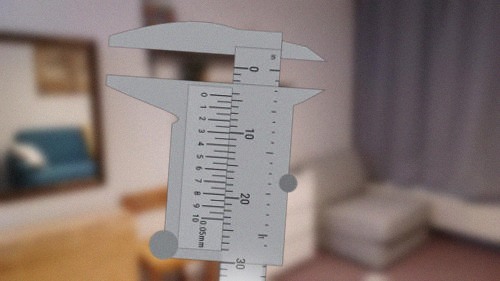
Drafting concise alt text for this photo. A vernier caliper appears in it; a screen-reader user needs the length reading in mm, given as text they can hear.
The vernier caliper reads 4.4 mm
